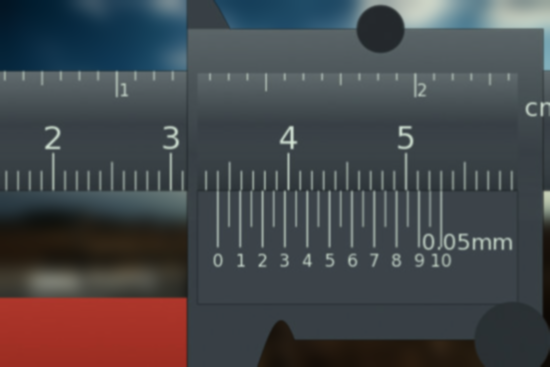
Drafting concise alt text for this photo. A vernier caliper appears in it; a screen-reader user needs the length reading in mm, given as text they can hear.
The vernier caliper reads 34.0 mm
